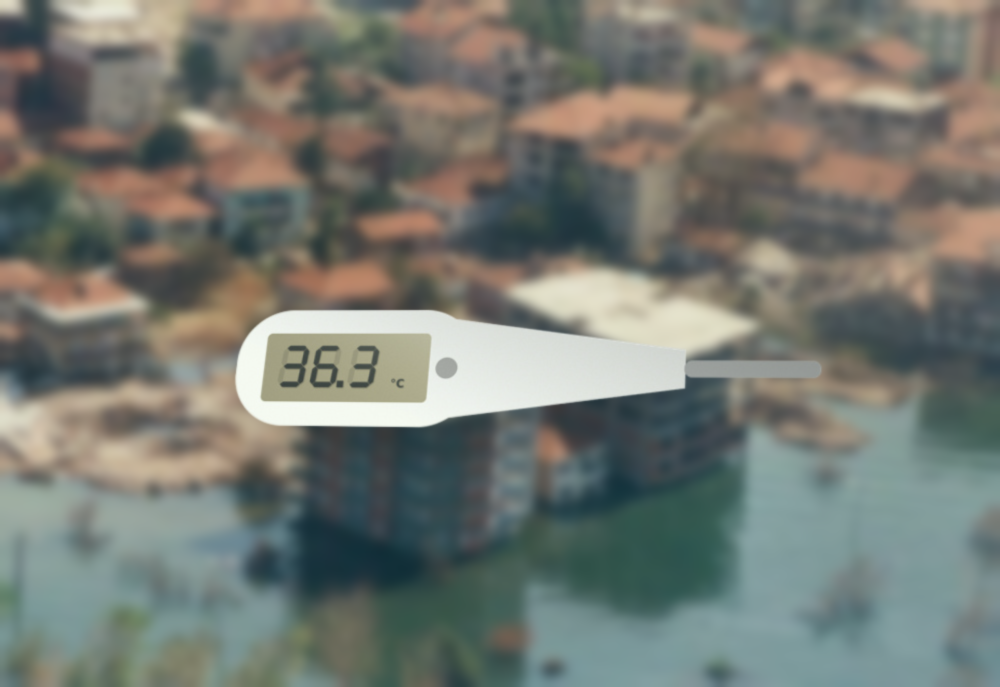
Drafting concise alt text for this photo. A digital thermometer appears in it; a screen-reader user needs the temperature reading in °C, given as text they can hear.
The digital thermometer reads 36.3 °C
